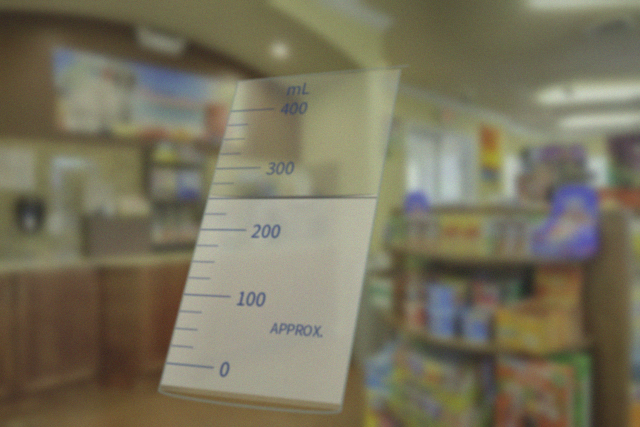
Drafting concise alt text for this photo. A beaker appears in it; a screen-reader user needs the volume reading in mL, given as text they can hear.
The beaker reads 250 mL
